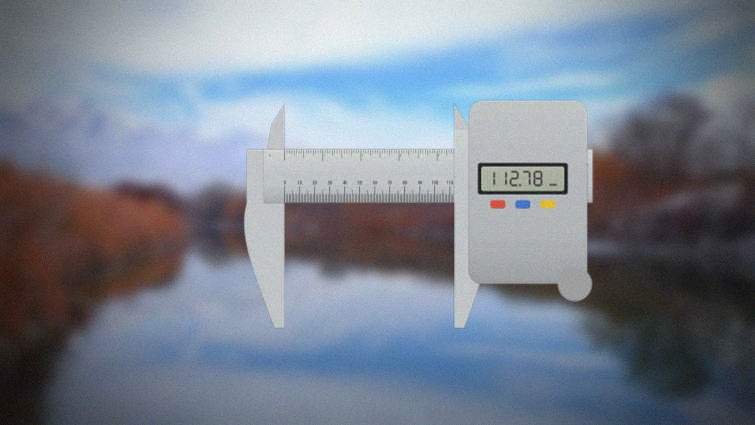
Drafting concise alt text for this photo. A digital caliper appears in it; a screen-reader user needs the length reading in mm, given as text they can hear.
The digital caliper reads 112.78 mm
